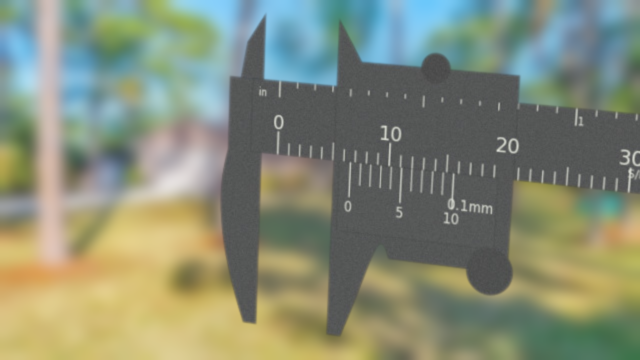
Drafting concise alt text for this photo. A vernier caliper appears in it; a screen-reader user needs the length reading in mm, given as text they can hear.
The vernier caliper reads 6.6 mm
